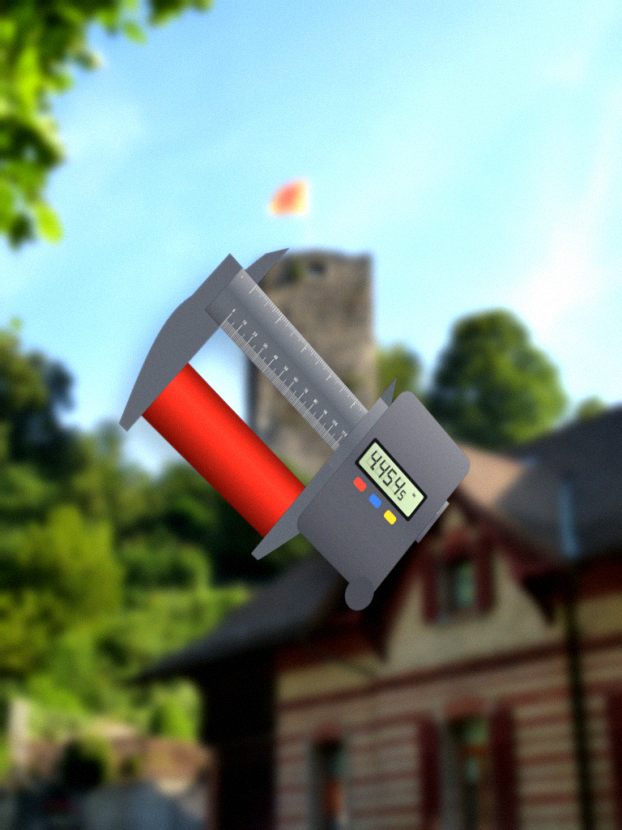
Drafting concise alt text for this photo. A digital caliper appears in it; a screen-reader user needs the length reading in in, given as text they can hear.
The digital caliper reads 4.4545 in
